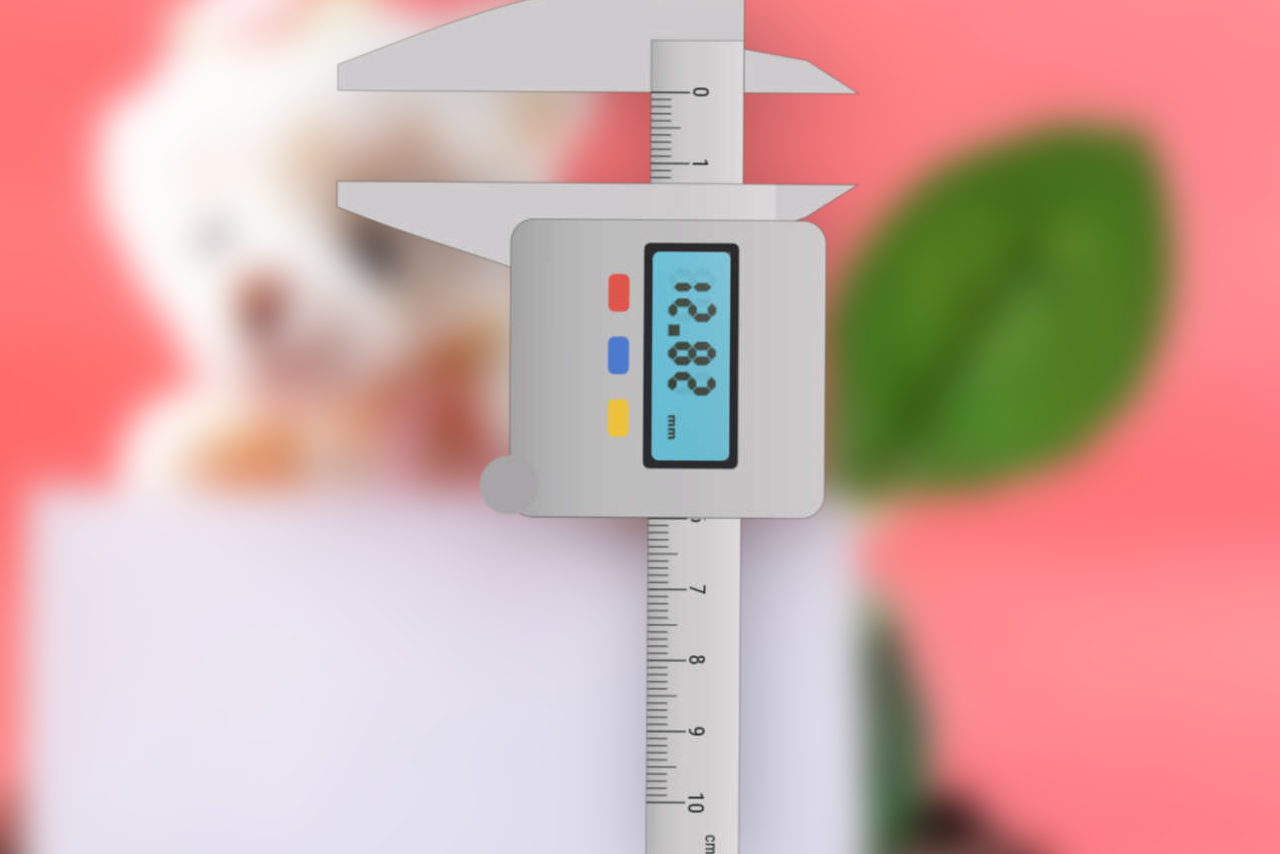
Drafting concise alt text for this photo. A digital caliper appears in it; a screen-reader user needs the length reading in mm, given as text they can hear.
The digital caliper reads 12.82 mm
